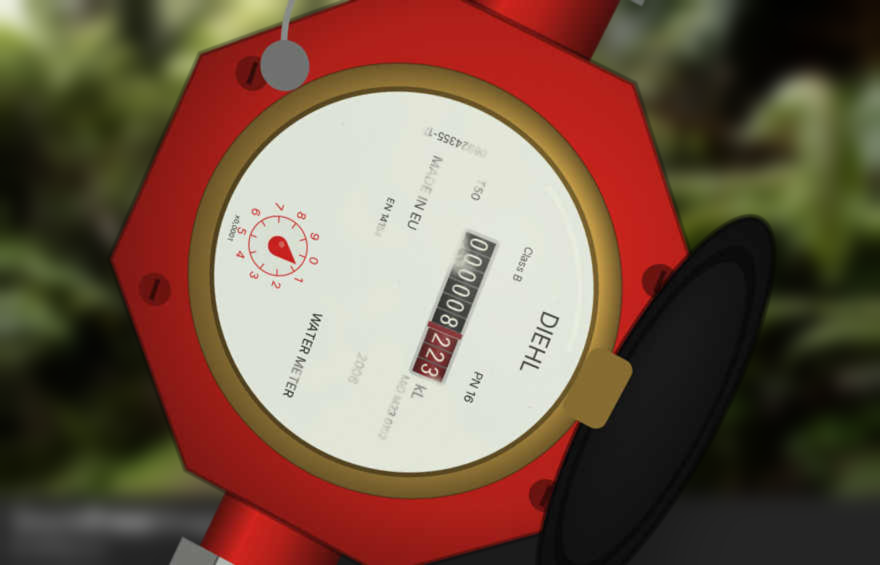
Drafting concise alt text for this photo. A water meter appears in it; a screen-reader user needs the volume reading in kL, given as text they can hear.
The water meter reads 8.2230 kL
